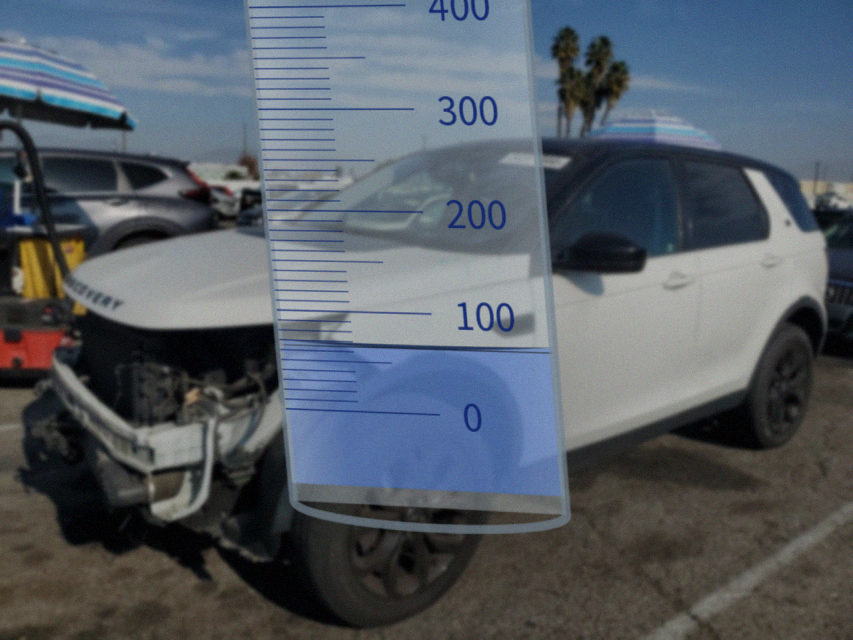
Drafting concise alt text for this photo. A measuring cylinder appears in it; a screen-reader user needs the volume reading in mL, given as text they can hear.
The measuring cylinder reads 65 mL
